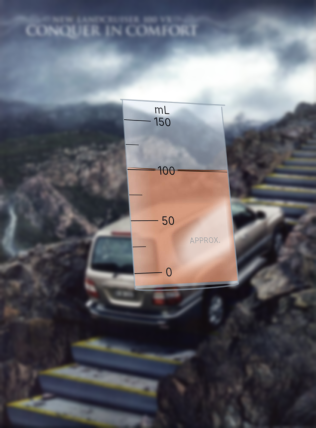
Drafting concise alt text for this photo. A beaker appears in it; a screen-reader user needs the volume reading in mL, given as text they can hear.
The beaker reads 100 mL
